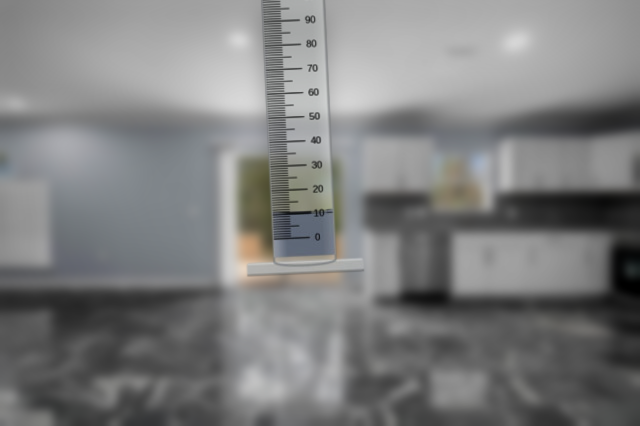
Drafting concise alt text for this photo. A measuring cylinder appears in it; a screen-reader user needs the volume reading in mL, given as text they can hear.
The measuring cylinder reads 10 mL
